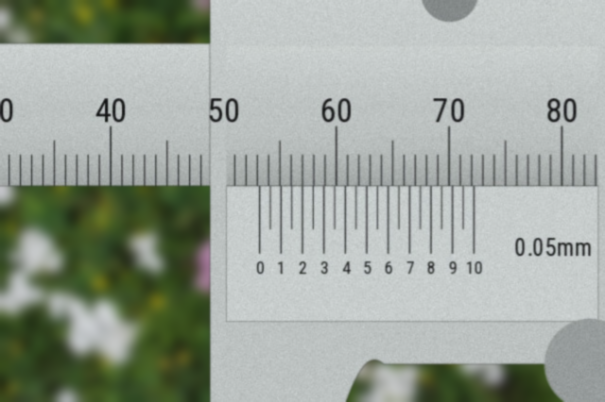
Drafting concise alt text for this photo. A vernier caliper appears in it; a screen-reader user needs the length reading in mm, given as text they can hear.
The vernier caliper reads 53.2 mm
